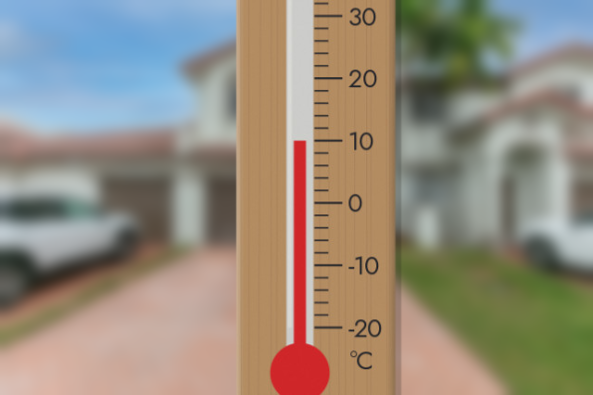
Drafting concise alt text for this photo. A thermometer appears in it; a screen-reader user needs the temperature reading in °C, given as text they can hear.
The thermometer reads 10 °C
